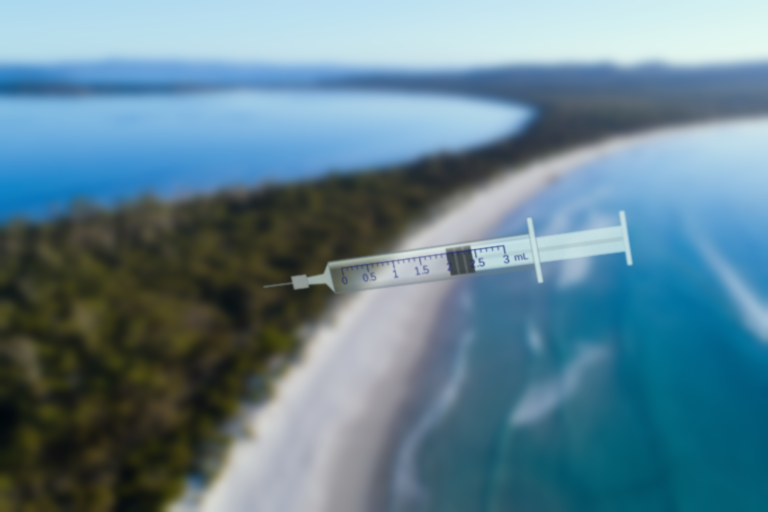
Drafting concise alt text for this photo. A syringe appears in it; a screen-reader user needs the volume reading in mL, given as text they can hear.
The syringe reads 2 mL
